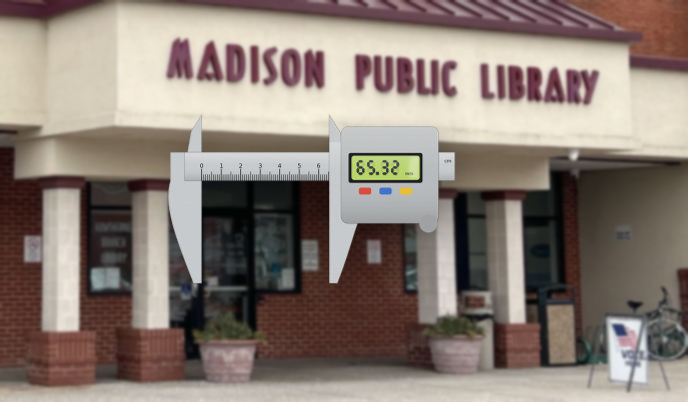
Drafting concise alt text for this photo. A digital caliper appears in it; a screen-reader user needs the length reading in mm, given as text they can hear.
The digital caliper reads 65.32 mm
